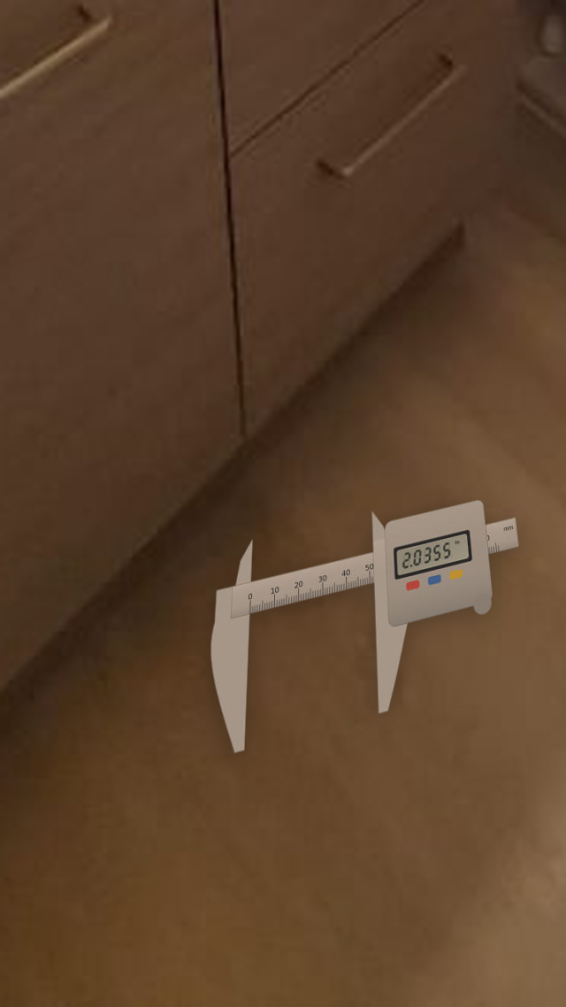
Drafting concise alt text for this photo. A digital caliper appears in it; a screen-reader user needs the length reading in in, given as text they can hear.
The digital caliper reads 2.0355 in
